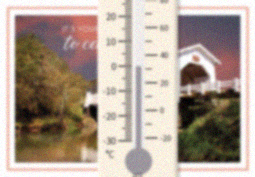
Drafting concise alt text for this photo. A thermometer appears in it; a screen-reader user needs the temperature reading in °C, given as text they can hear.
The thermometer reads 0 °C
